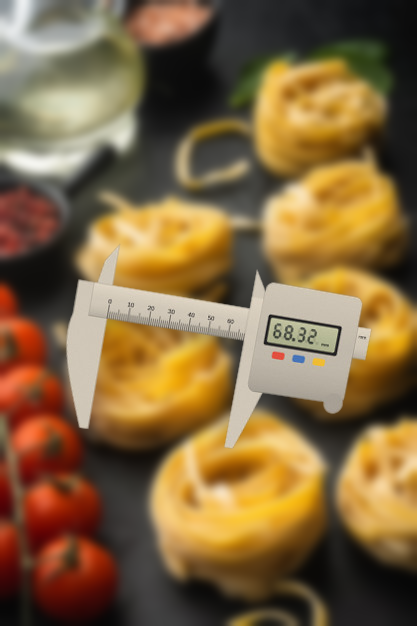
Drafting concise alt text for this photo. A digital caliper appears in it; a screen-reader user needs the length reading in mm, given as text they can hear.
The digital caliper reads 68.32 mm
